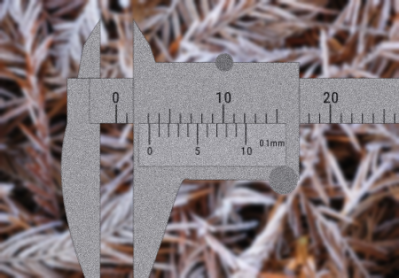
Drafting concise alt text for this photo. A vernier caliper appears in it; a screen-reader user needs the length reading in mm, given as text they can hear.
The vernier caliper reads 3.1 mm
